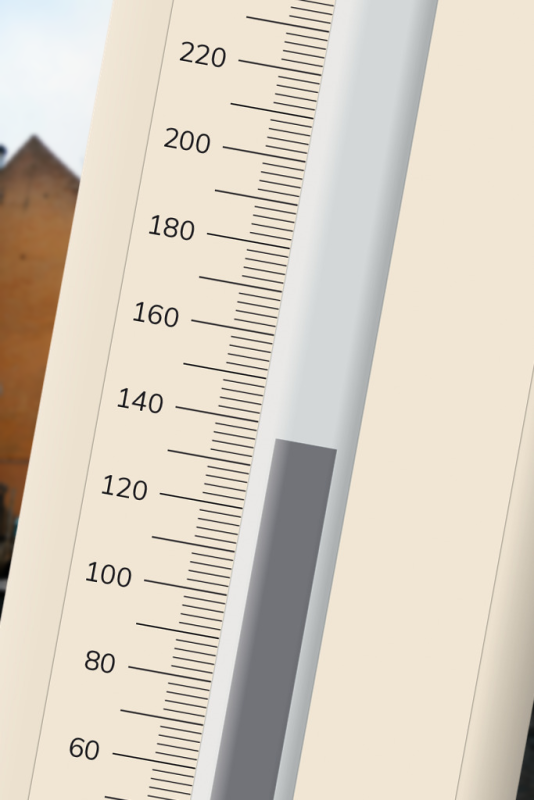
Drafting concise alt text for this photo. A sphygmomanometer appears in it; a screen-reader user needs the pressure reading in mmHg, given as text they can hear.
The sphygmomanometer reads 137 mmHg
